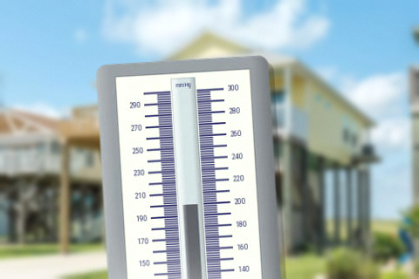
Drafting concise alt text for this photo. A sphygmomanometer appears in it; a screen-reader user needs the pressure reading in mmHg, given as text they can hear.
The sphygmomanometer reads 200 mmHg
